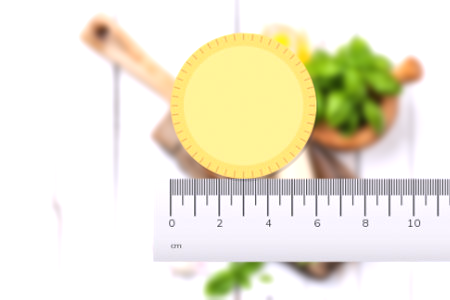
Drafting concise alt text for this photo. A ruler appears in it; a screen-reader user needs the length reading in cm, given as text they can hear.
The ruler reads 6 cm
